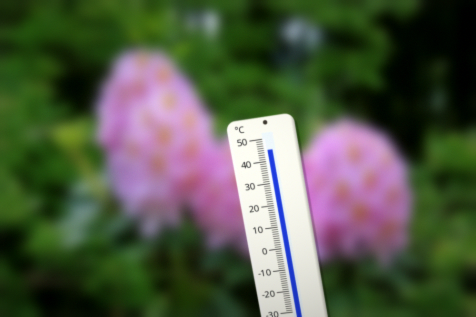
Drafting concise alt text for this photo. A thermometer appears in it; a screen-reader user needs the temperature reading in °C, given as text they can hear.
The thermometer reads 45 °C
